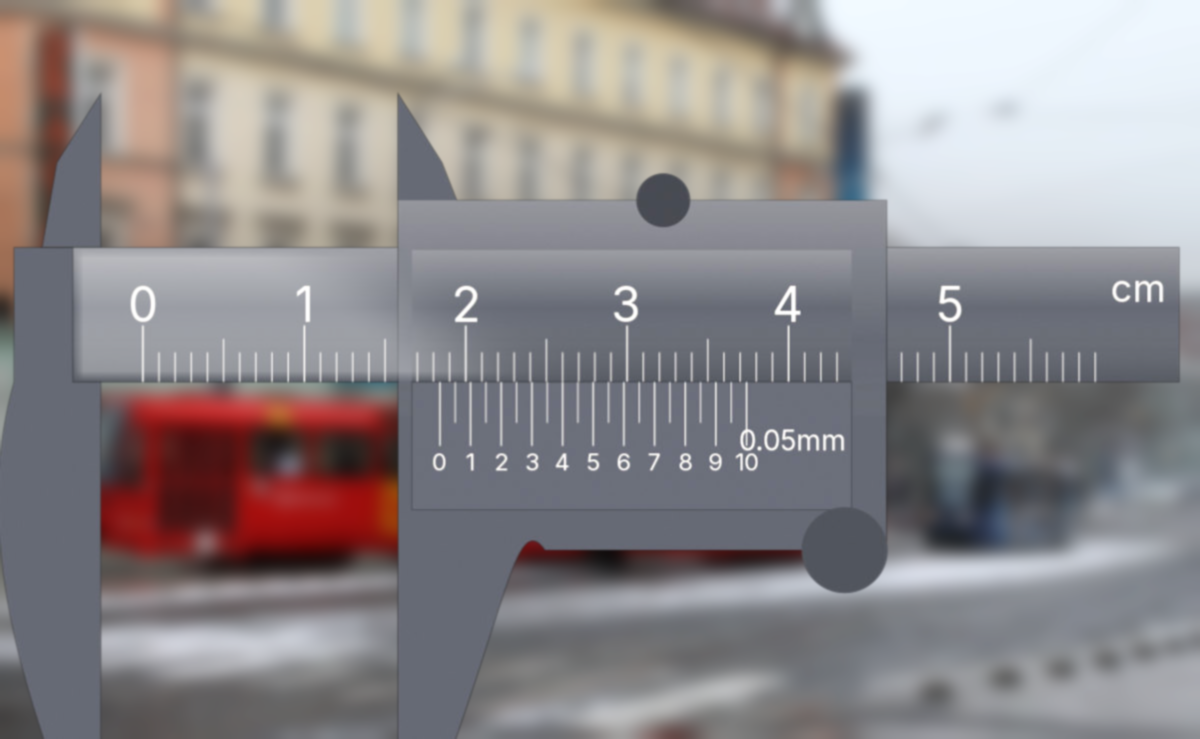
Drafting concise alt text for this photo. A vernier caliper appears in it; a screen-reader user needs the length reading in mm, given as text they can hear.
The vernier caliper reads 18.4 mm
